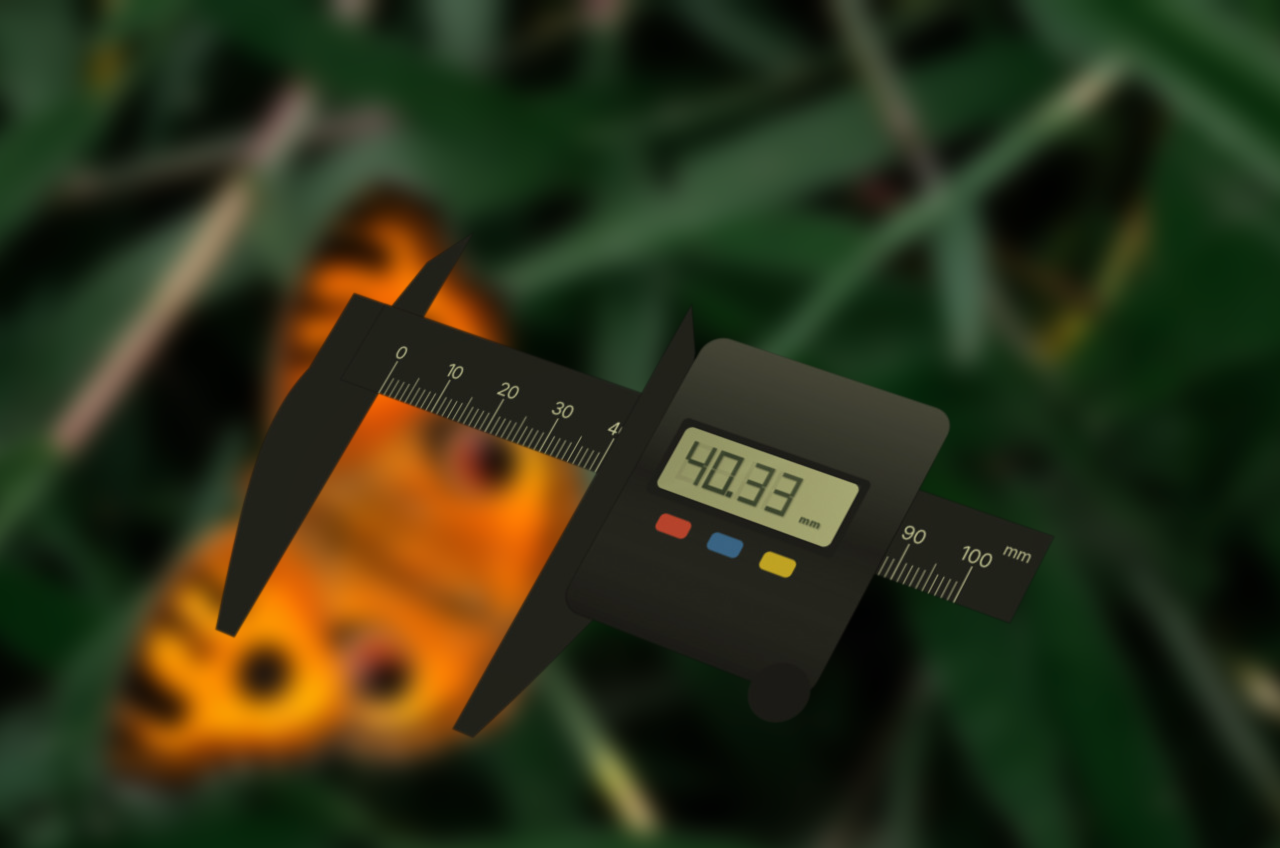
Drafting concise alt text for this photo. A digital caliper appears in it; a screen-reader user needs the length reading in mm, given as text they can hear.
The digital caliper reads 40.33 mm
